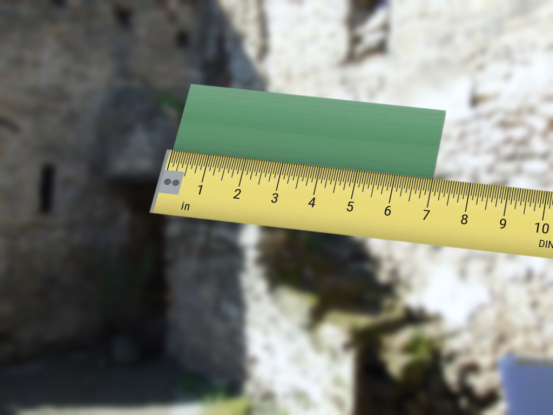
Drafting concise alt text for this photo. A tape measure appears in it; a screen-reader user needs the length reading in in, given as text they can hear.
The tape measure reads 7 in
